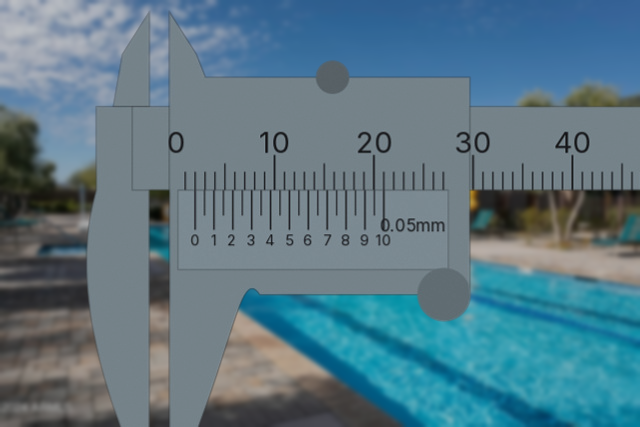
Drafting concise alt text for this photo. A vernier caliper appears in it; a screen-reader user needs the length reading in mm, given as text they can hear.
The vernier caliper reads 2.0 mm
